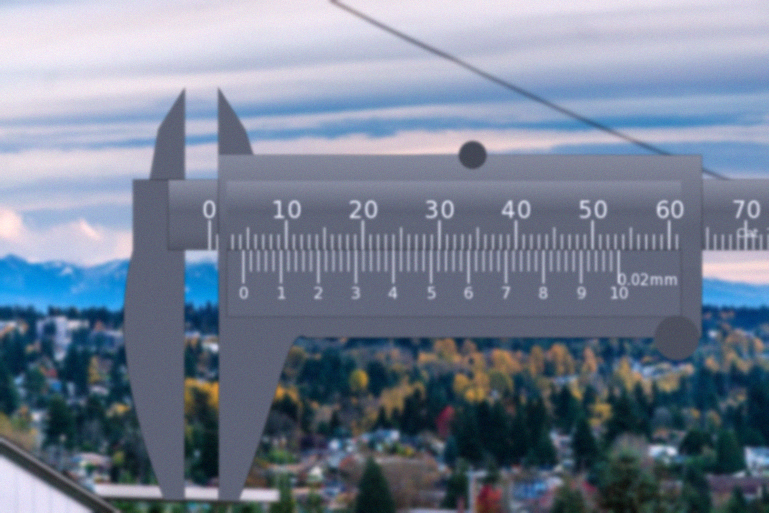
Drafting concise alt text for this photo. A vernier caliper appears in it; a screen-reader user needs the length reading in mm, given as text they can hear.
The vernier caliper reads 4.4 mm
